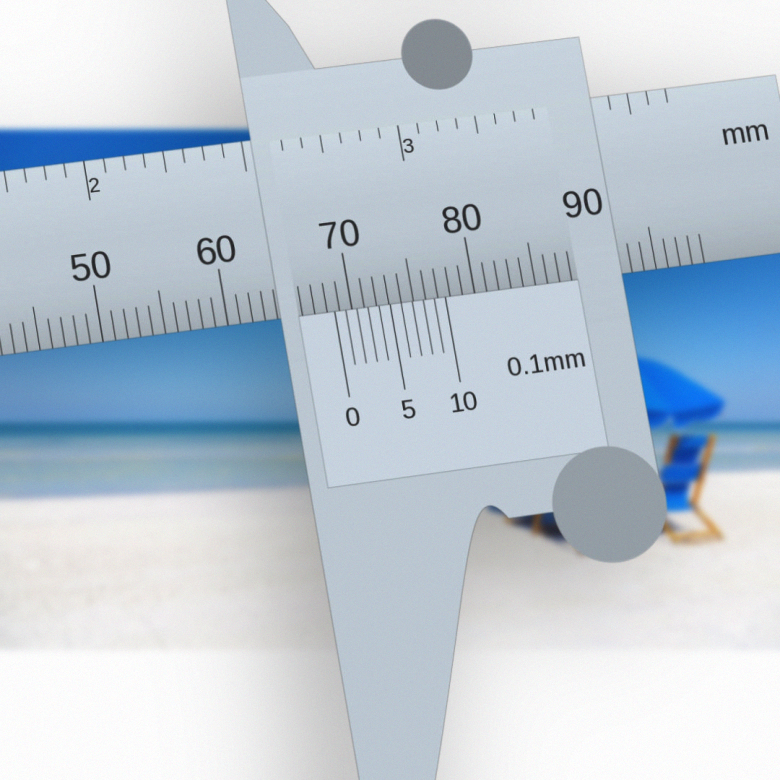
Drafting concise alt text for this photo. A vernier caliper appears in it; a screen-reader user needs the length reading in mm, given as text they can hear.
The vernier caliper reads 68.6 mm
